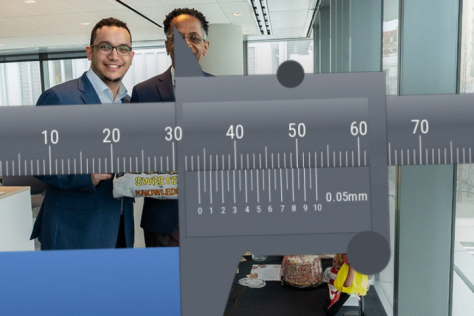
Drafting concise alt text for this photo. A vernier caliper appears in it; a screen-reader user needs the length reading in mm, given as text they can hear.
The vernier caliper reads 34.0 mm
